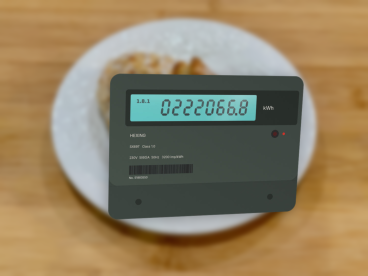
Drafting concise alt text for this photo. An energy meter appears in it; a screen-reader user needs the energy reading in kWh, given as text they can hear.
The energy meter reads 222066.8 kWh
